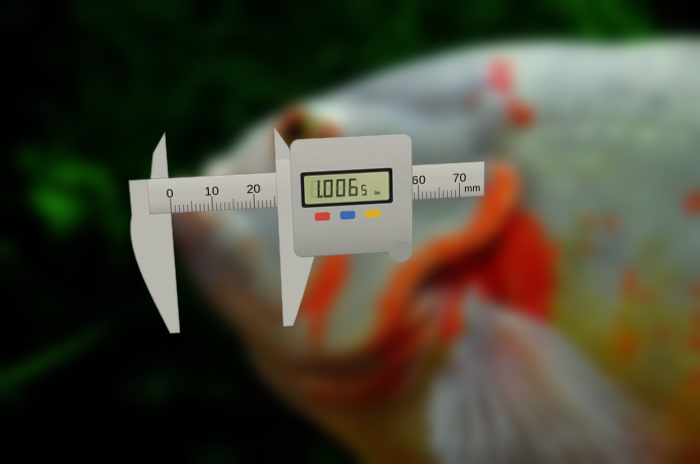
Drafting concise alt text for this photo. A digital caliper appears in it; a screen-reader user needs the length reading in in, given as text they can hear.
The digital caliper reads 1.0065 in
